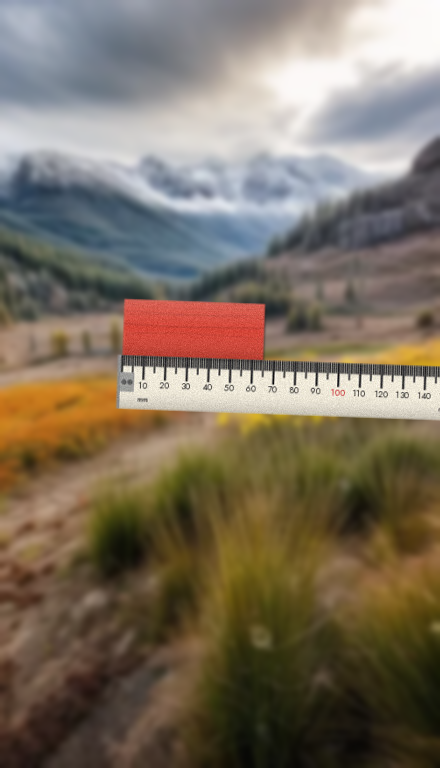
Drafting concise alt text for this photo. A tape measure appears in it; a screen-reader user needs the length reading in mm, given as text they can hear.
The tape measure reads 65 mm
